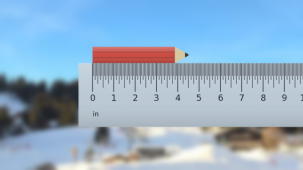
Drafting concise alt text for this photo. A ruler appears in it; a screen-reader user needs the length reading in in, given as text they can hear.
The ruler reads 4.5 in
